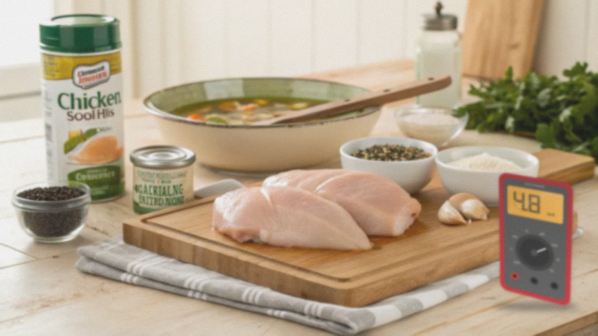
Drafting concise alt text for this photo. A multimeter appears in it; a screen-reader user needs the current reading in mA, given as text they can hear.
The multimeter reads 4.8 mA
